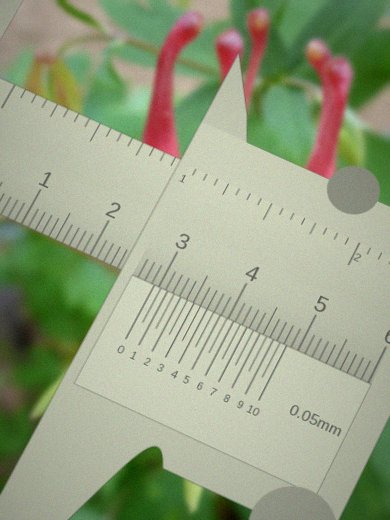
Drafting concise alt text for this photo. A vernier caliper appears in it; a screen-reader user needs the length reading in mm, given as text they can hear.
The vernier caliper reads 29.4 mm
